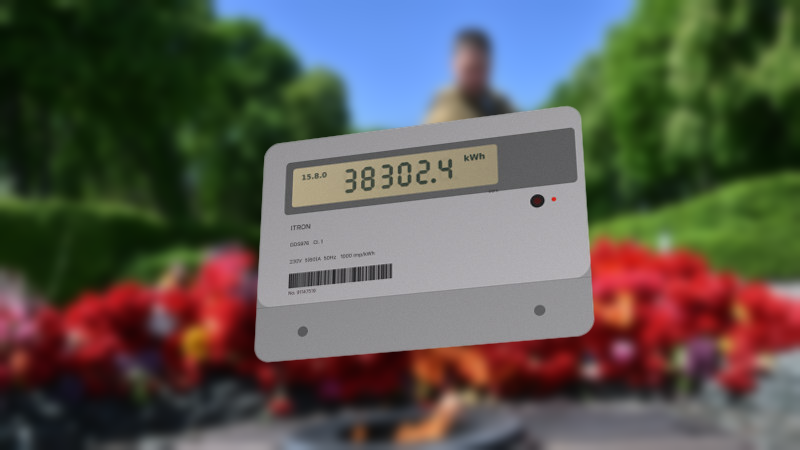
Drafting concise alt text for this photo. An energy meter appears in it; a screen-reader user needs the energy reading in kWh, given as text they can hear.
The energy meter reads 38302.4 kWh
